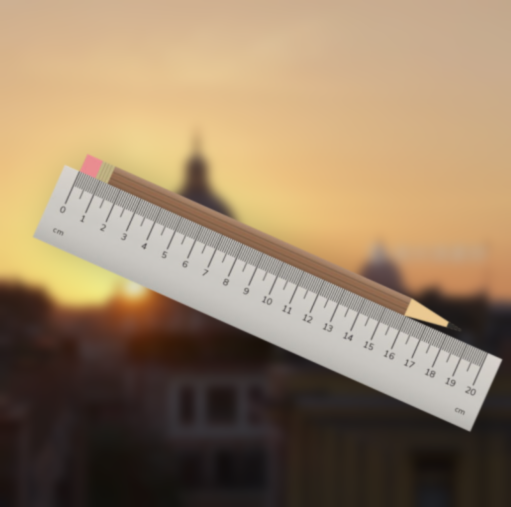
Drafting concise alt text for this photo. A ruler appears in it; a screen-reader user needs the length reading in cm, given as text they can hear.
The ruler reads 18.5 cm
